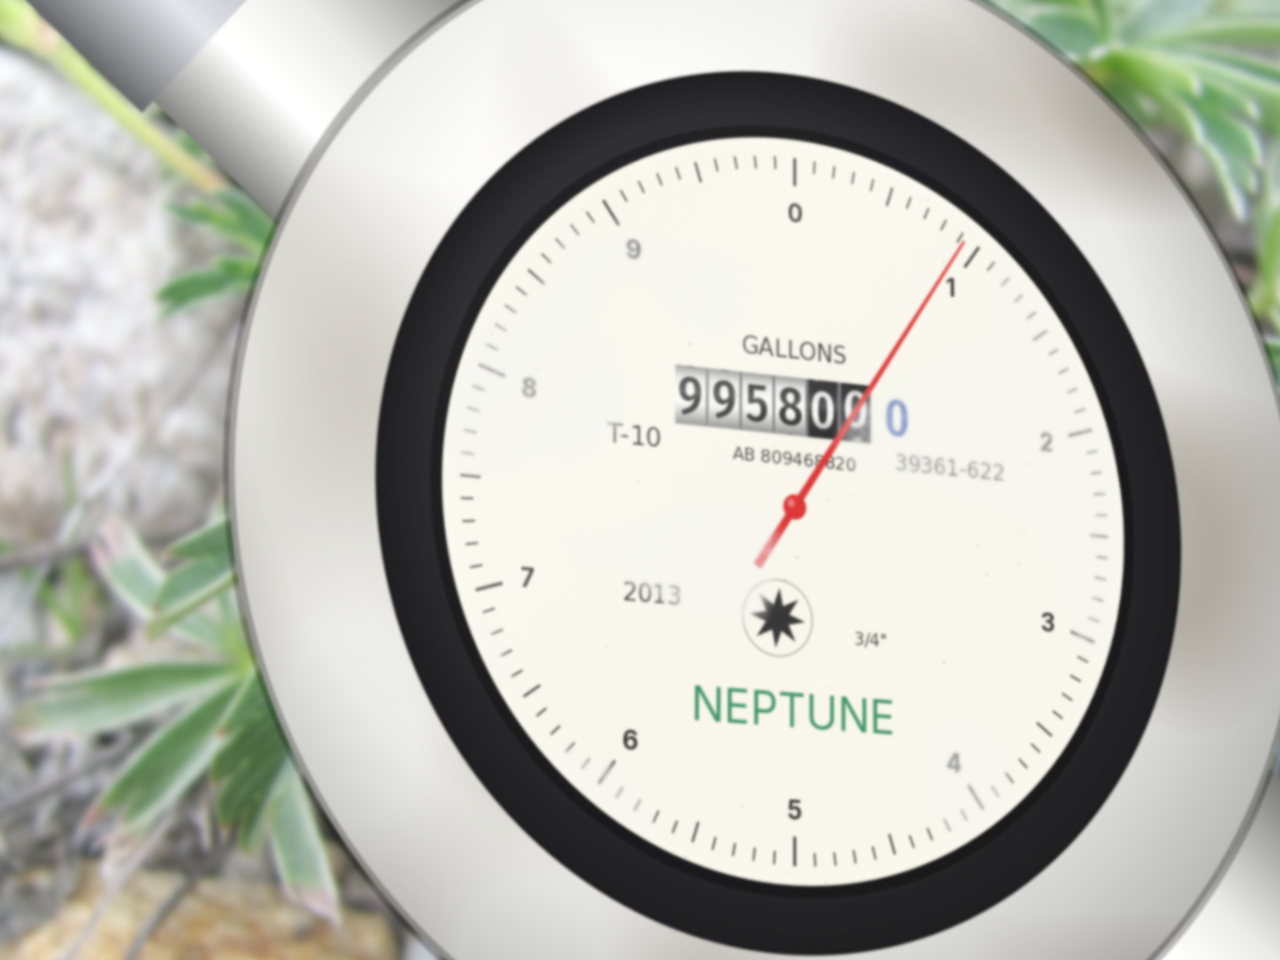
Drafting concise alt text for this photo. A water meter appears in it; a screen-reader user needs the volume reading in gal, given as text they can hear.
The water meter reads 9958000.9 gal
